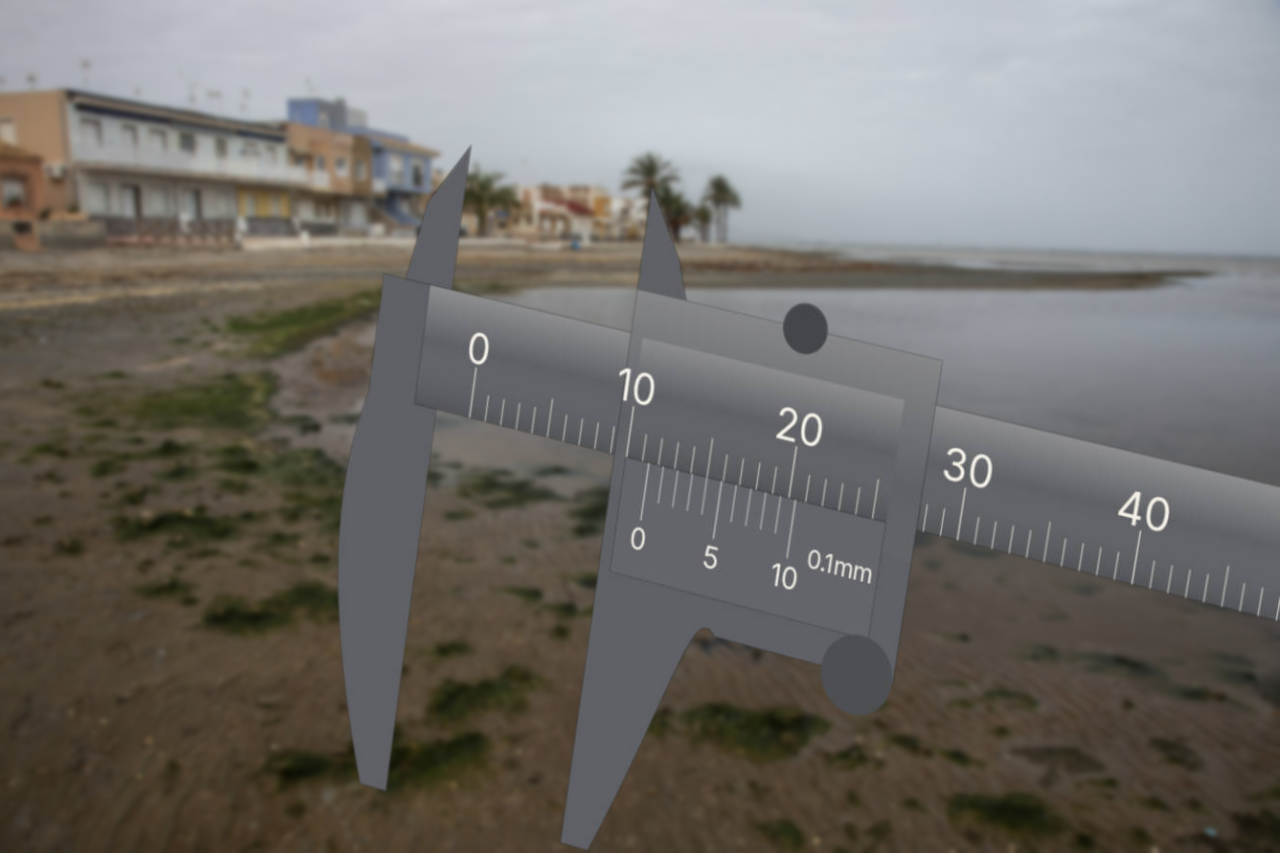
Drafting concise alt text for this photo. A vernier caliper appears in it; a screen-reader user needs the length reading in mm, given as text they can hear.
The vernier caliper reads 11.4 mm
